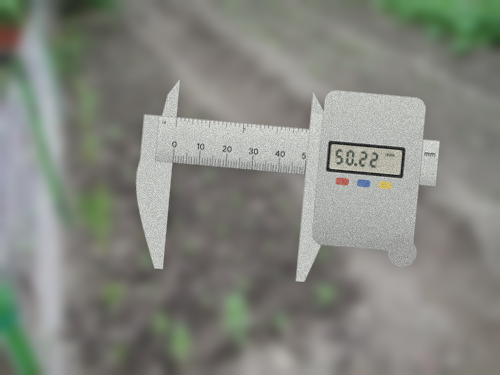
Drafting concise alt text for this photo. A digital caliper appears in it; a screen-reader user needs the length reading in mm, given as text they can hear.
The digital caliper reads 50.22 mm
